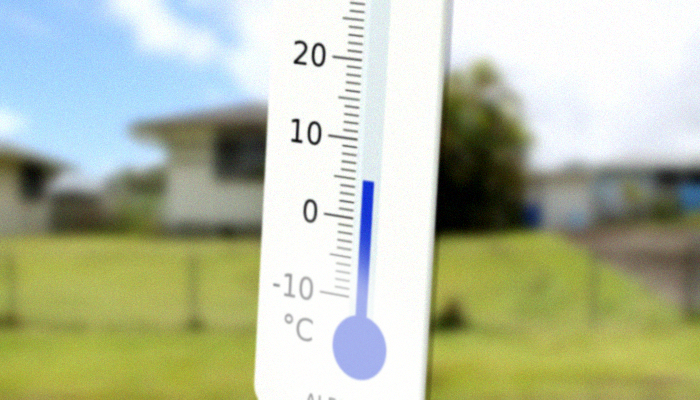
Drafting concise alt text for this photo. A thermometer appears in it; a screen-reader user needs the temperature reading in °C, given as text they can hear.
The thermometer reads 5 °C
